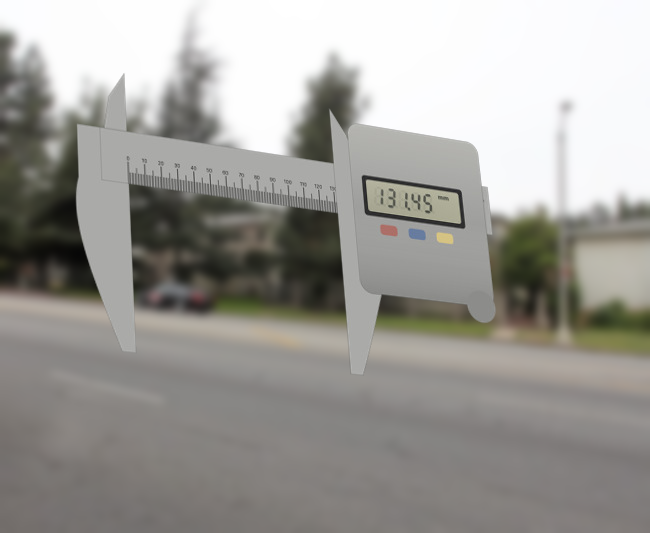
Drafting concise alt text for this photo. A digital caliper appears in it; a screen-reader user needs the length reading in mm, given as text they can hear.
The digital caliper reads 131.45 mm
